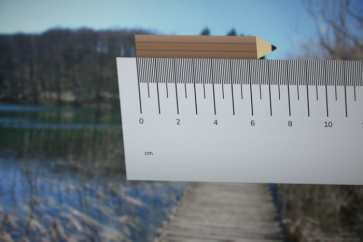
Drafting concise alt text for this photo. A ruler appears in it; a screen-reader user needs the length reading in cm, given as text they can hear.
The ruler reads 7.5 cm
